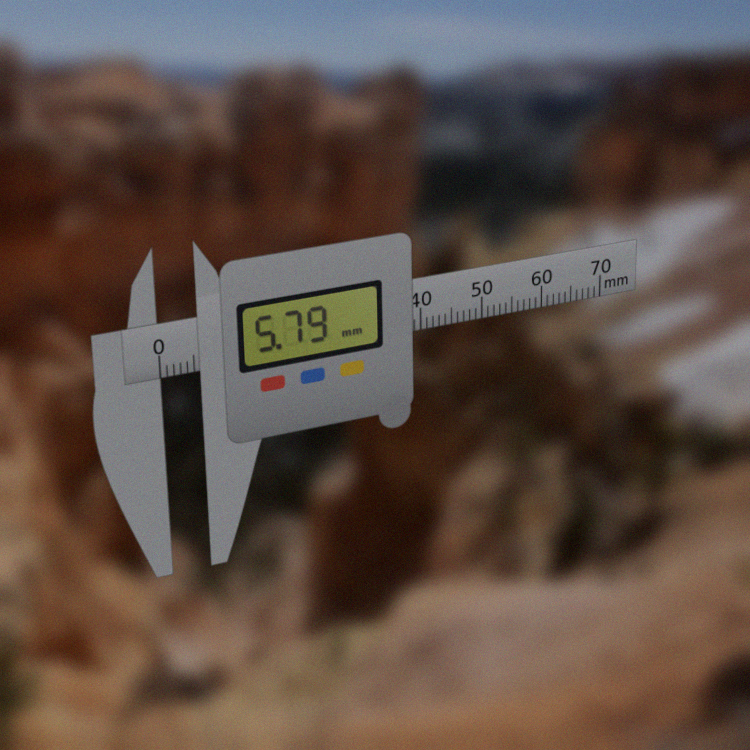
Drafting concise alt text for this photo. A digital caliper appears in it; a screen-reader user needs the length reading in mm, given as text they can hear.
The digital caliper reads 5.79 mm
